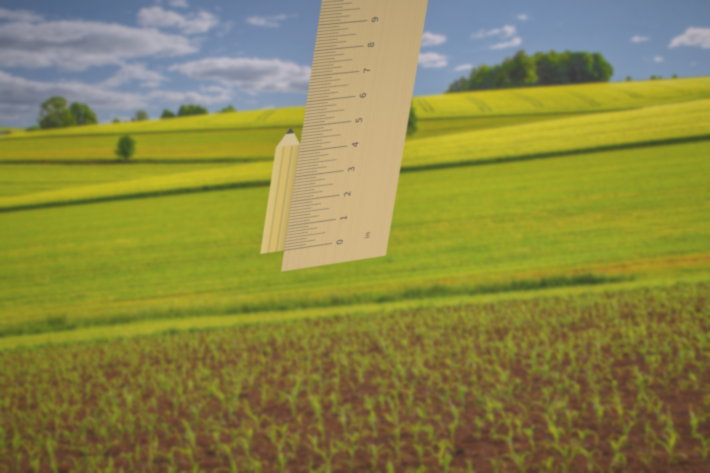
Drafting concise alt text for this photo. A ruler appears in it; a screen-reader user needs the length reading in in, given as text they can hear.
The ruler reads 5 in
